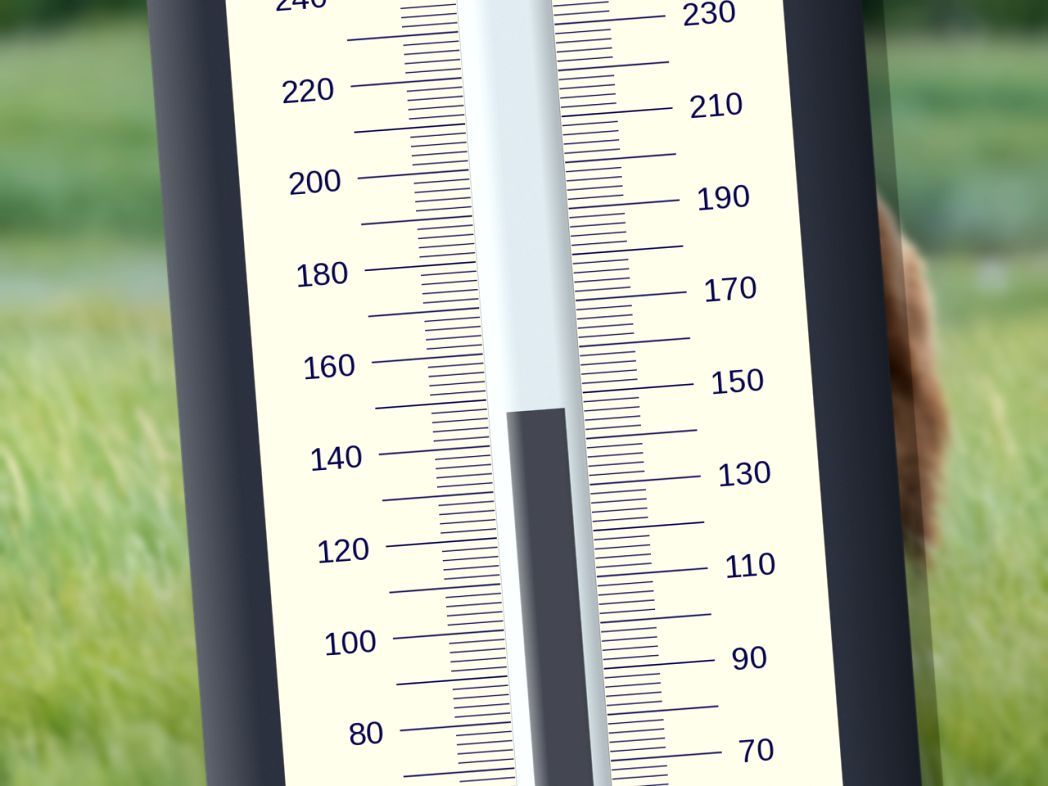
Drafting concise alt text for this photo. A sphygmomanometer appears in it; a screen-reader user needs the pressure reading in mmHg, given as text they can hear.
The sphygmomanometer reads 147 mmHg
